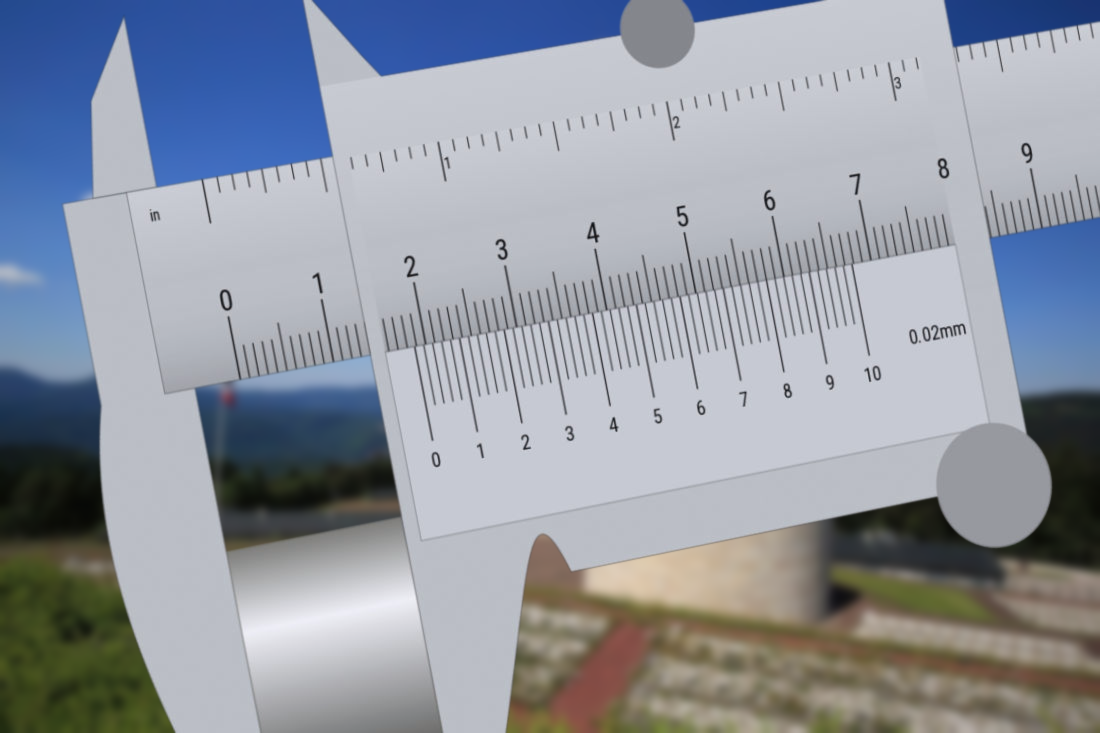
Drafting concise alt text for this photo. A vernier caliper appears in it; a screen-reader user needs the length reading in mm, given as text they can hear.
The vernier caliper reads 18.8 mm
